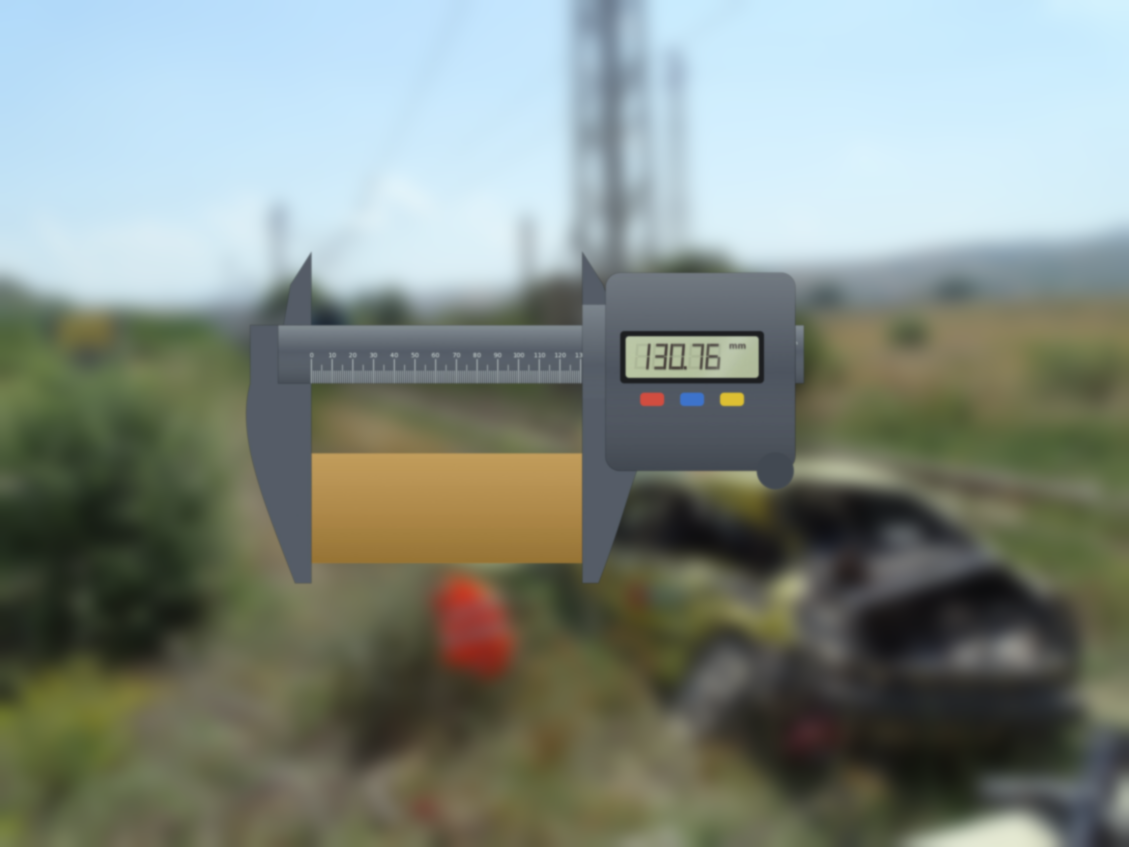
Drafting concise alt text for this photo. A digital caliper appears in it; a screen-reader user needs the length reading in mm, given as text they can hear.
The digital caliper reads 130.76 mm
